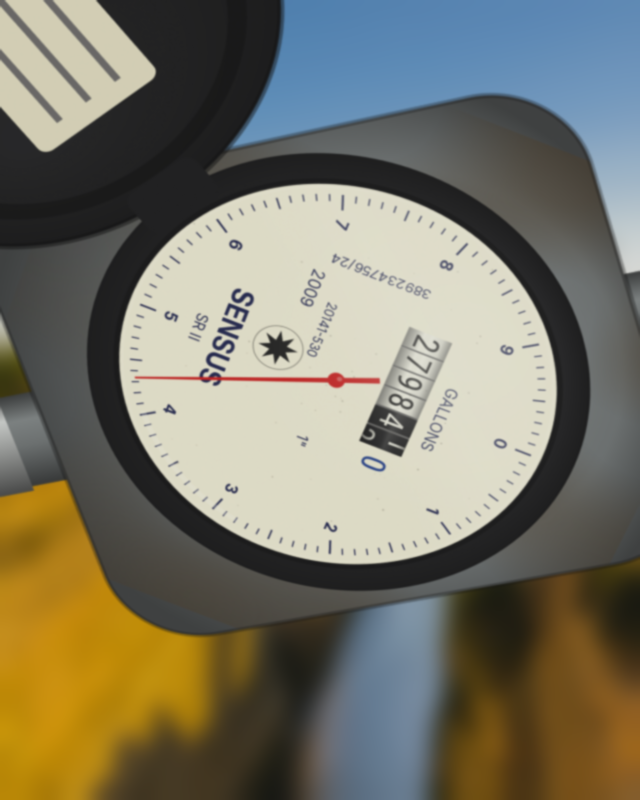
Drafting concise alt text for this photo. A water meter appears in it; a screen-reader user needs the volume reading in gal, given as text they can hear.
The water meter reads 2798414.3 gal
